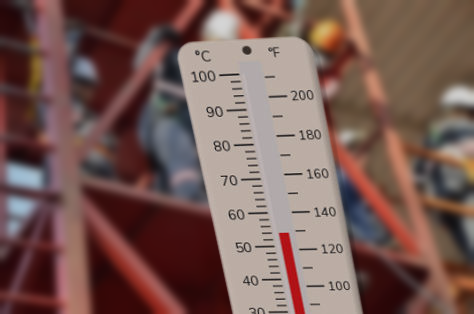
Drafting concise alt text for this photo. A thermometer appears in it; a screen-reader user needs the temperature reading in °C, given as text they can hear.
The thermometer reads 54 °C
